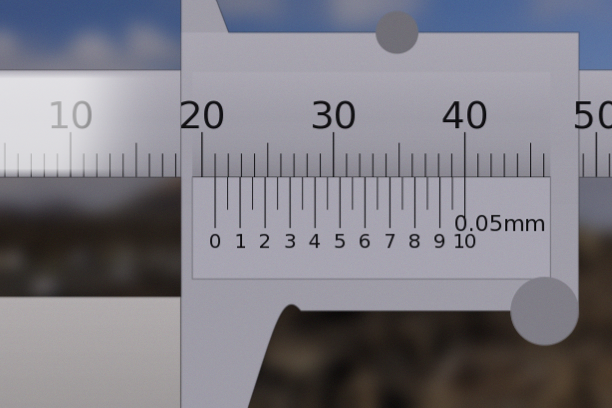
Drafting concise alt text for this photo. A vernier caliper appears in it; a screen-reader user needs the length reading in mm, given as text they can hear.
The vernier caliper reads 21.0 mm
